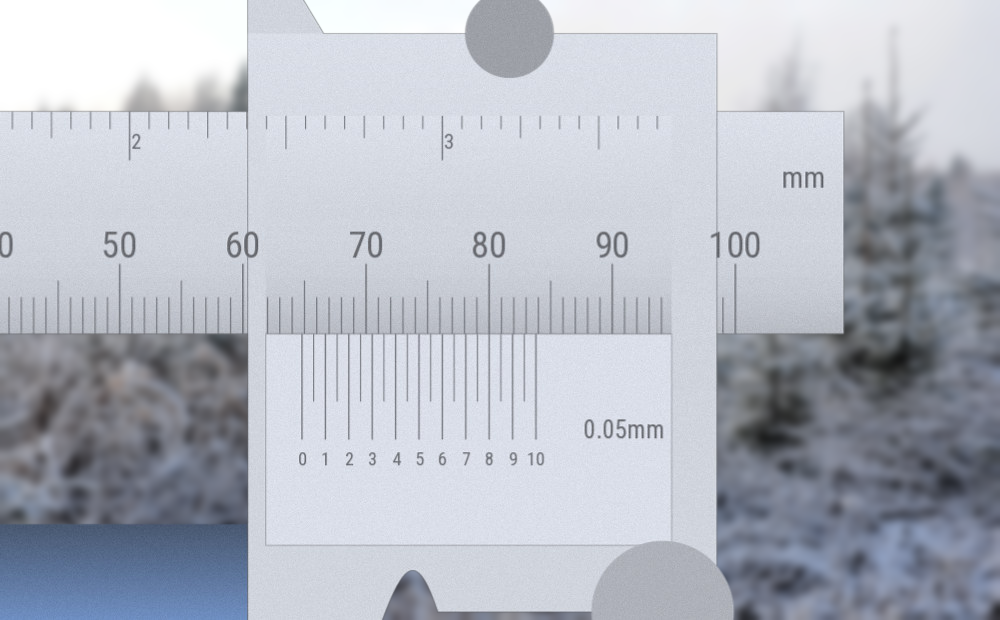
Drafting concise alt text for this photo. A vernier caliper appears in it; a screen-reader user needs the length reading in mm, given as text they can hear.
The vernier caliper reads 64.8 mm
